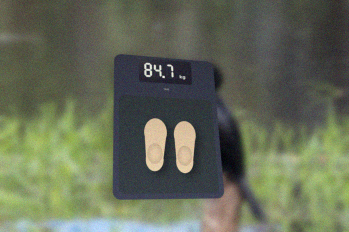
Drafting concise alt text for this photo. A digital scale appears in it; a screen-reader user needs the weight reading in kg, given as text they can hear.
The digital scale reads 84.7 kg
